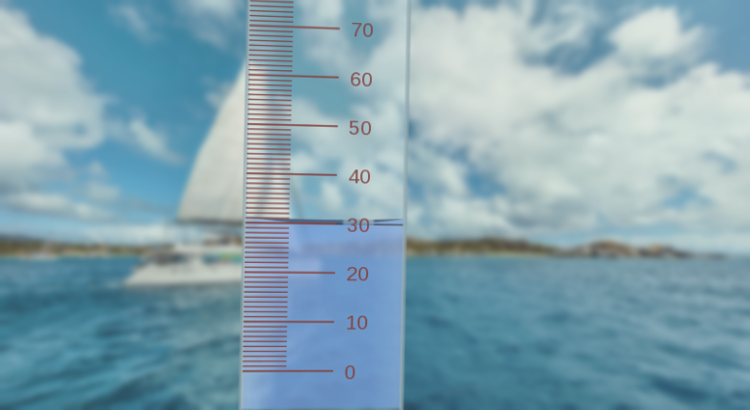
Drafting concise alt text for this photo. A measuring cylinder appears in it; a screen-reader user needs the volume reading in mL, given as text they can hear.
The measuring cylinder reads 30 mL
